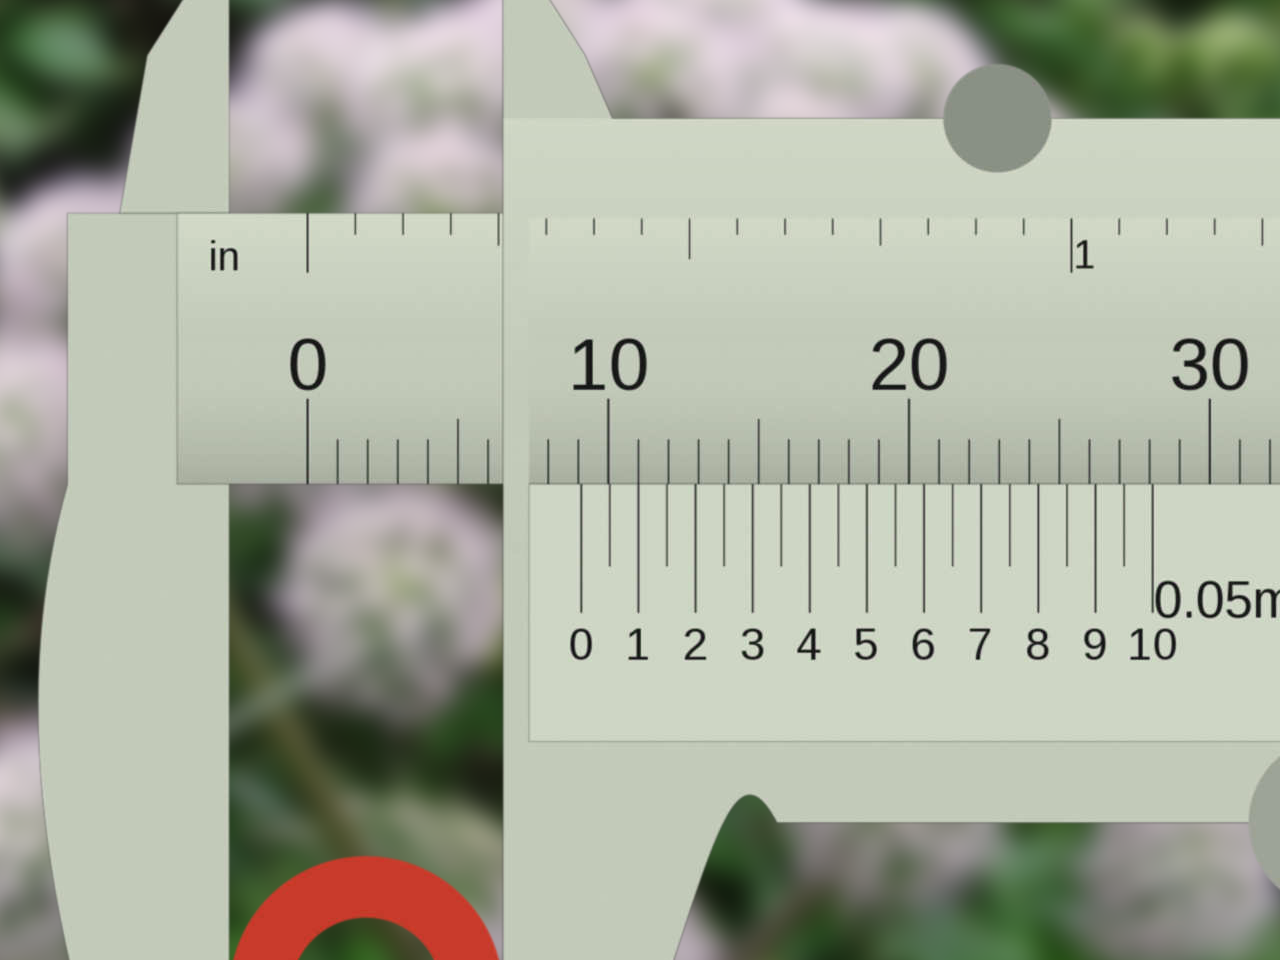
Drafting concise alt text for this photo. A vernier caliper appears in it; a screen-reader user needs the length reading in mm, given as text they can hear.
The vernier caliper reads 9.10 mm
